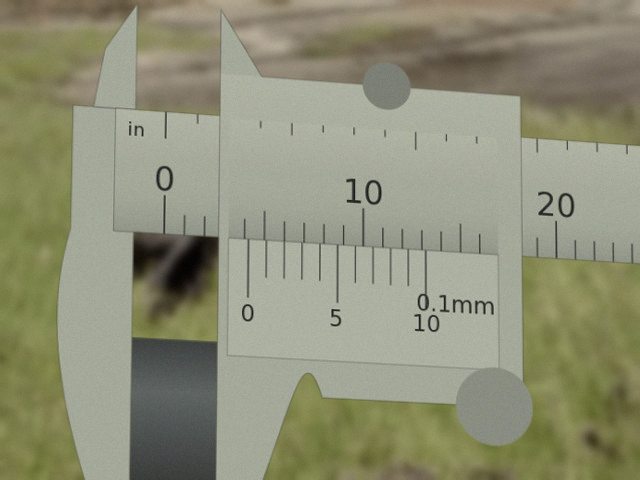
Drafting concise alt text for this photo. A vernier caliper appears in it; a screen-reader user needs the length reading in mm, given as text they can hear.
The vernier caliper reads 4.2 mm
